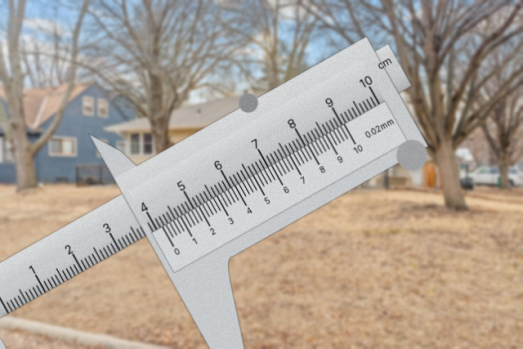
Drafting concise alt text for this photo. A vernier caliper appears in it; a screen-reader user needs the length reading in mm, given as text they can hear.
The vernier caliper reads 41.5 mm
